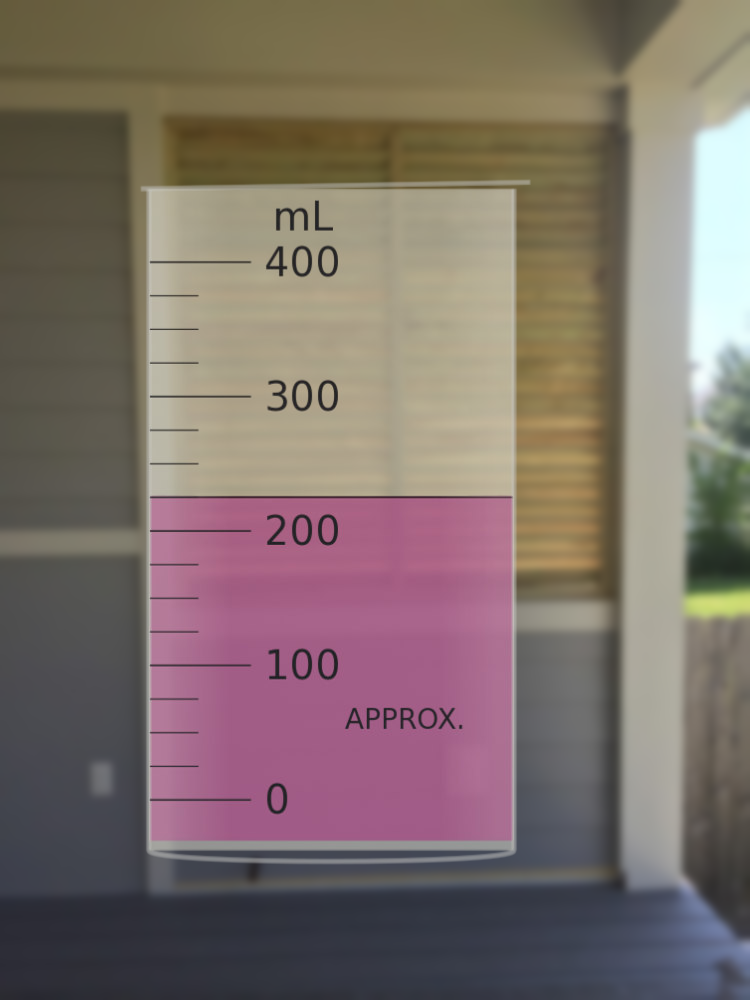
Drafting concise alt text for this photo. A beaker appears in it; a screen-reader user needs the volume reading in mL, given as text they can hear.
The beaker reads 225 mL
